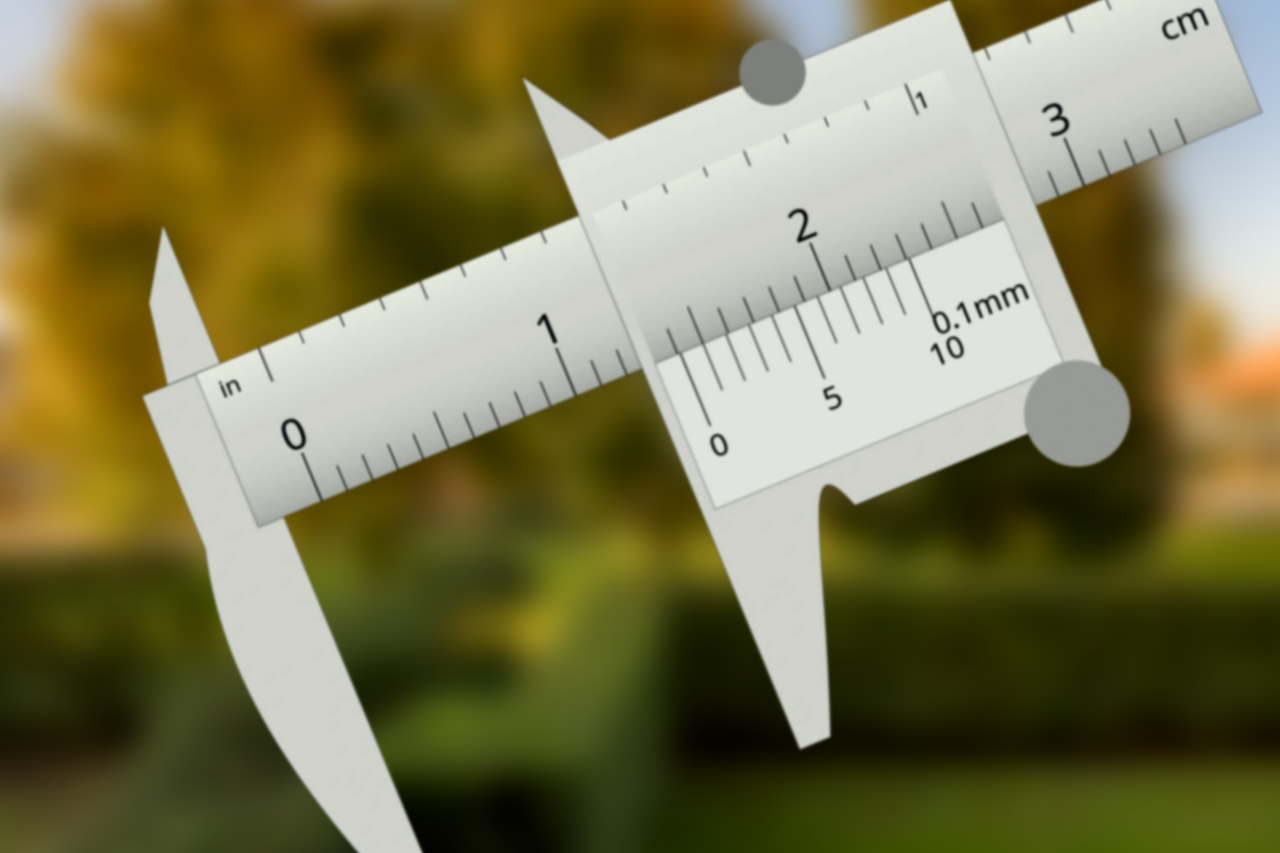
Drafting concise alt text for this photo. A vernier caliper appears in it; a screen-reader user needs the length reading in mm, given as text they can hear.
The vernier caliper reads 14.1 mm
